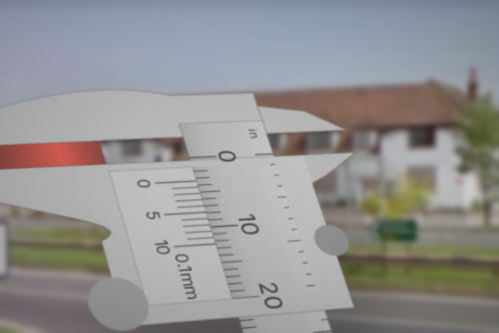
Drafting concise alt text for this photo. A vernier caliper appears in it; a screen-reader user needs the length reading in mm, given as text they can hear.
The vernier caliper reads 3.4 mm
